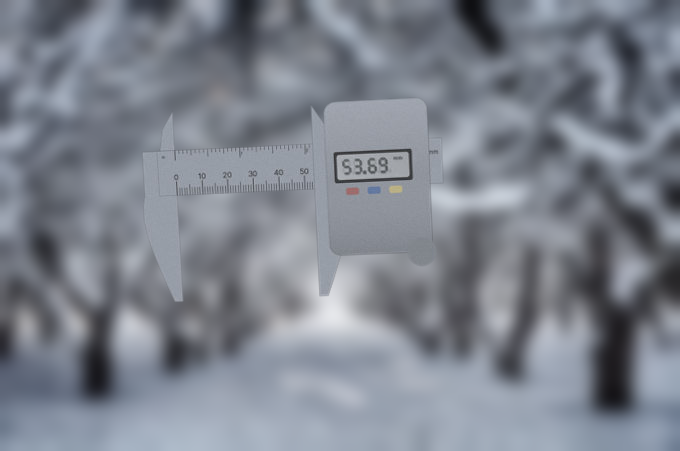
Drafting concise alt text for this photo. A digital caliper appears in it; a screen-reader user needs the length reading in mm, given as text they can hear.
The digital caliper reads 53.69 mm
